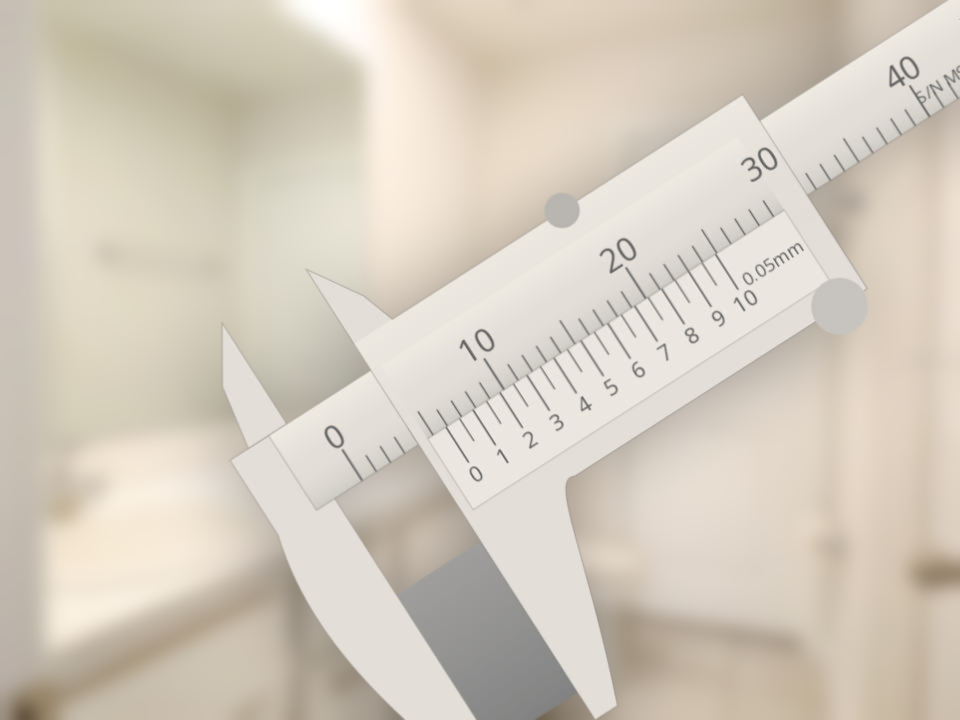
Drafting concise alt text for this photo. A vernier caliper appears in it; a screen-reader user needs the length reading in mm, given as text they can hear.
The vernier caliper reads 5.9 mm
